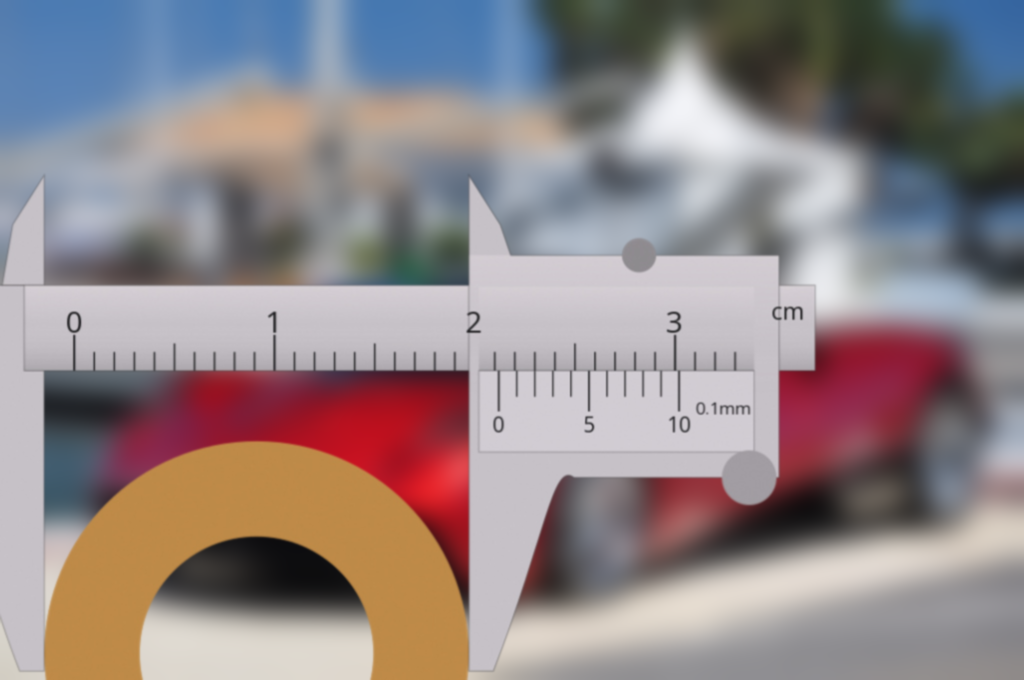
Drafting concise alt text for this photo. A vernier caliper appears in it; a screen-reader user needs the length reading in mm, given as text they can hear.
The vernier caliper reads 21.2 mm
